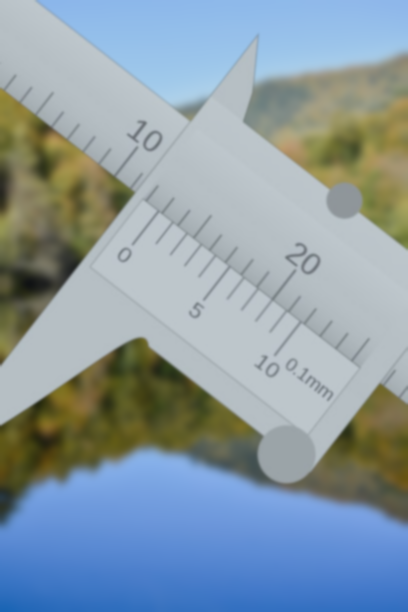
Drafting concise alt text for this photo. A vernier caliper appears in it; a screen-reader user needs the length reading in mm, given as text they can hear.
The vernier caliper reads 12.8 mm
